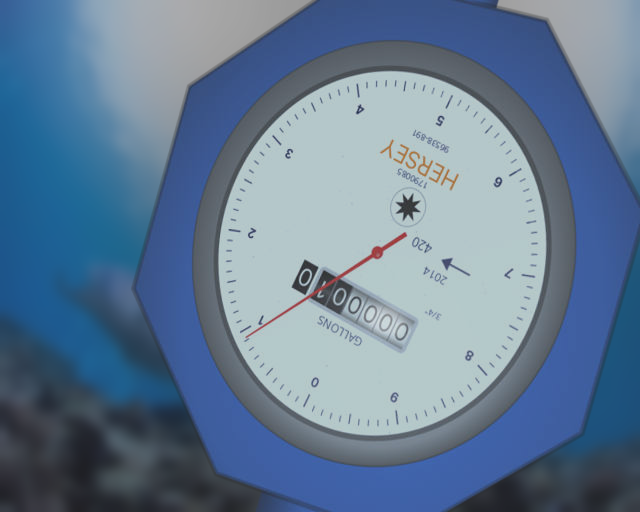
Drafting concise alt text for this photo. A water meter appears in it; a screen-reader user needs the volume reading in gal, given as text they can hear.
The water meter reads 10.9 gal
